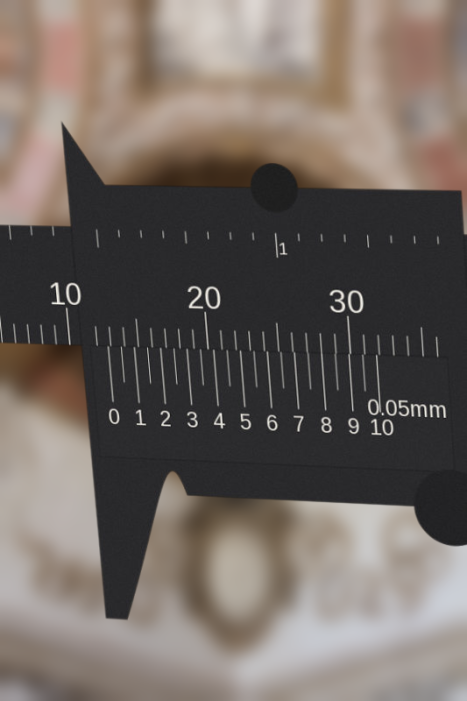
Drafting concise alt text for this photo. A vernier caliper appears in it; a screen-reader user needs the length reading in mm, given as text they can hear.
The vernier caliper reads 12.8 mm
